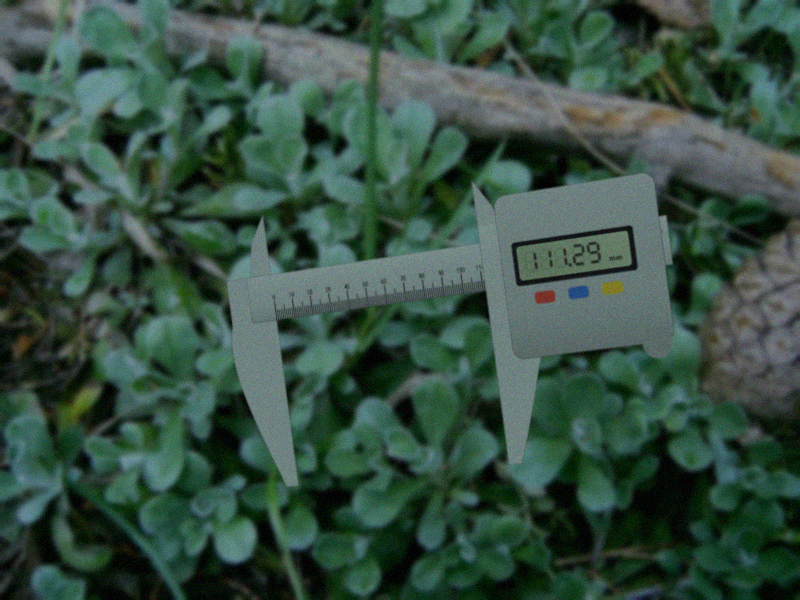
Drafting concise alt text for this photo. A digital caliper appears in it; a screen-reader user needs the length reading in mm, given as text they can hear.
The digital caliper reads 111.29 mm
